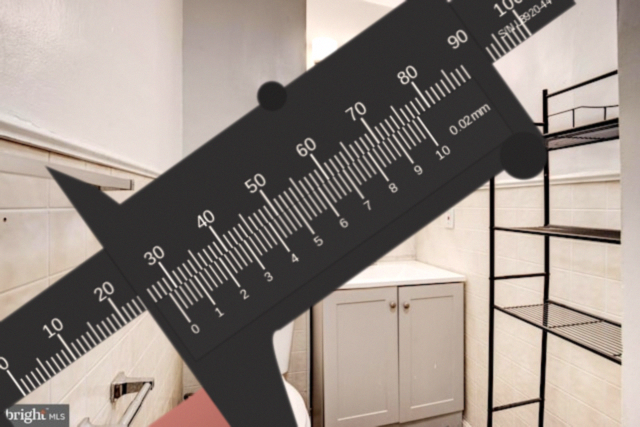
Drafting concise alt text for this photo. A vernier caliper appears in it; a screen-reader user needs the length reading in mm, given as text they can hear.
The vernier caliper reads 28.5 mm
